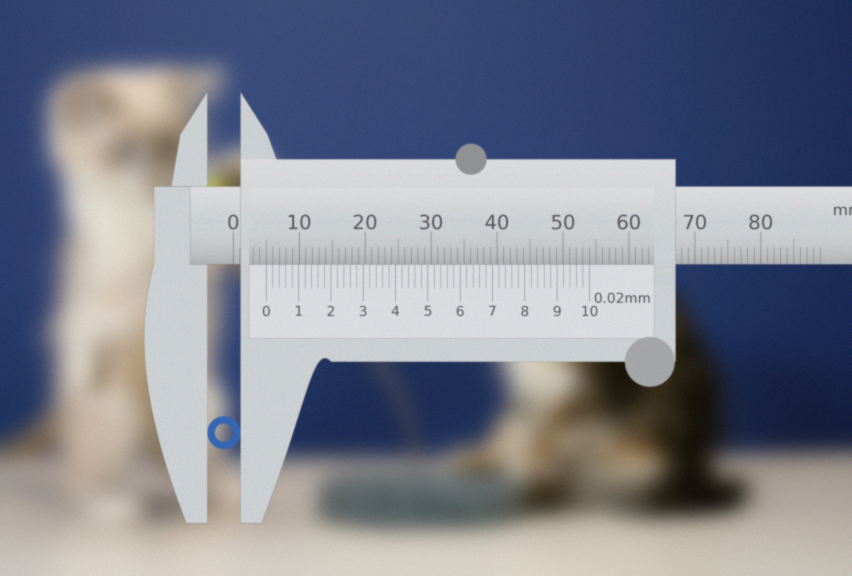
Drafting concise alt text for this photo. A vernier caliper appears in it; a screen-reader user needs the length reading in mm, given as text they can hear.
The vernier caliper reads 5.0 mm
